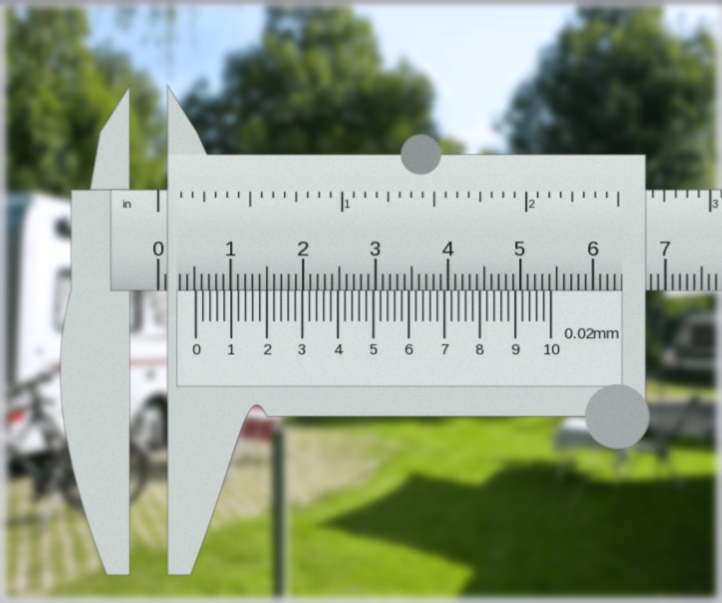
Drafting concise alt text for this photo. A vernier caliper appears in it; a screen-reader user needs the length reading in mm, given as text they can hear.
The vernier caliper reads 5.2 mm
